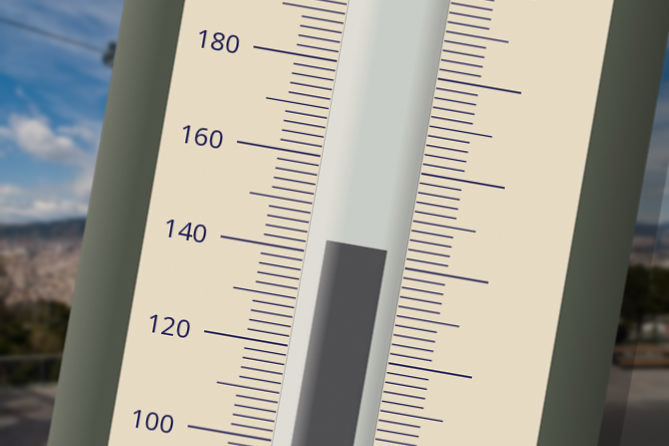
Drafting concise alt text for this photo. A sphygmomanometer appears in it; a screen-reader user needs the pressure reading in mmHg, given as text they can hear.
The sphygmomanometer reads 143 mmHg
